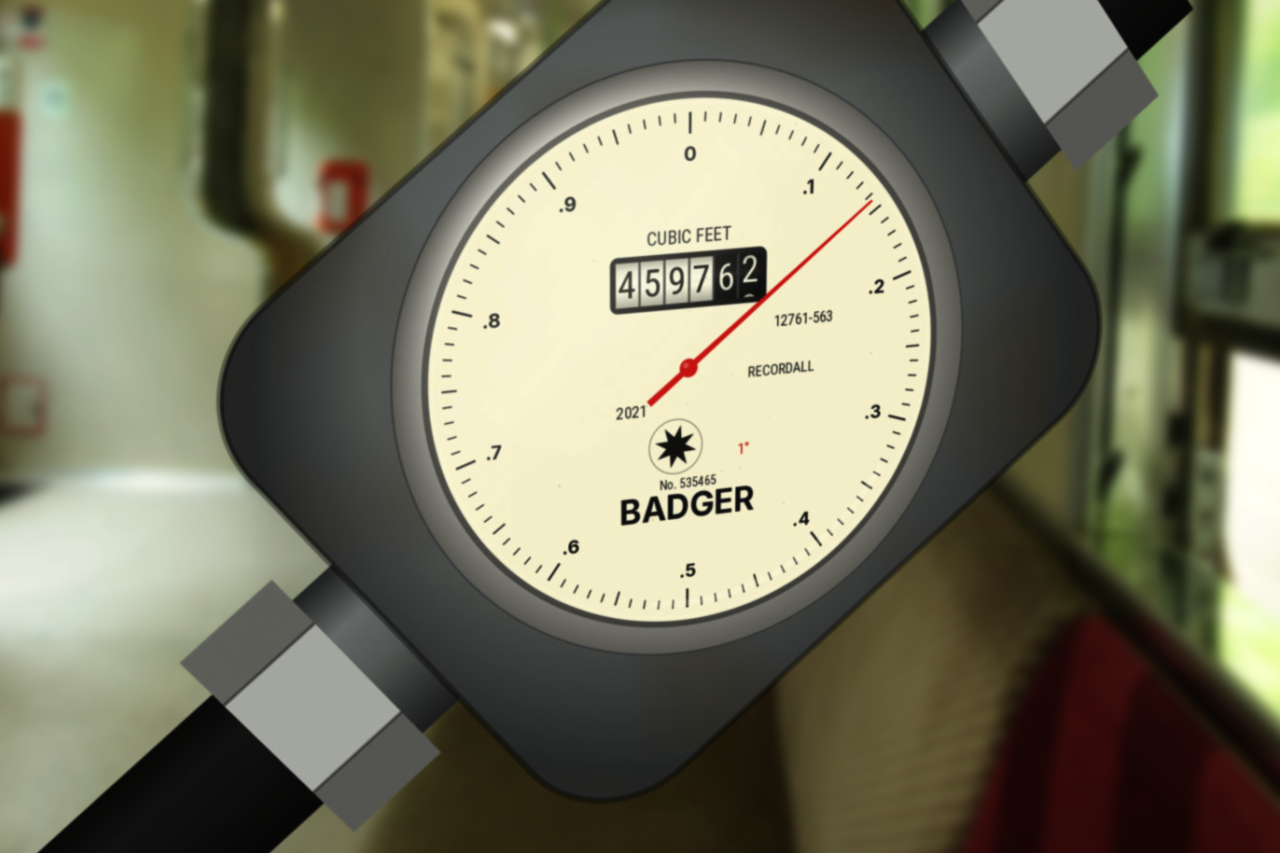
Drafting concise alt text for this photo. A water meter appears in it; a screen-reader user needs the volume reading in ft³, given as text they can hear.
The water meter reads 459762.14 ft³
